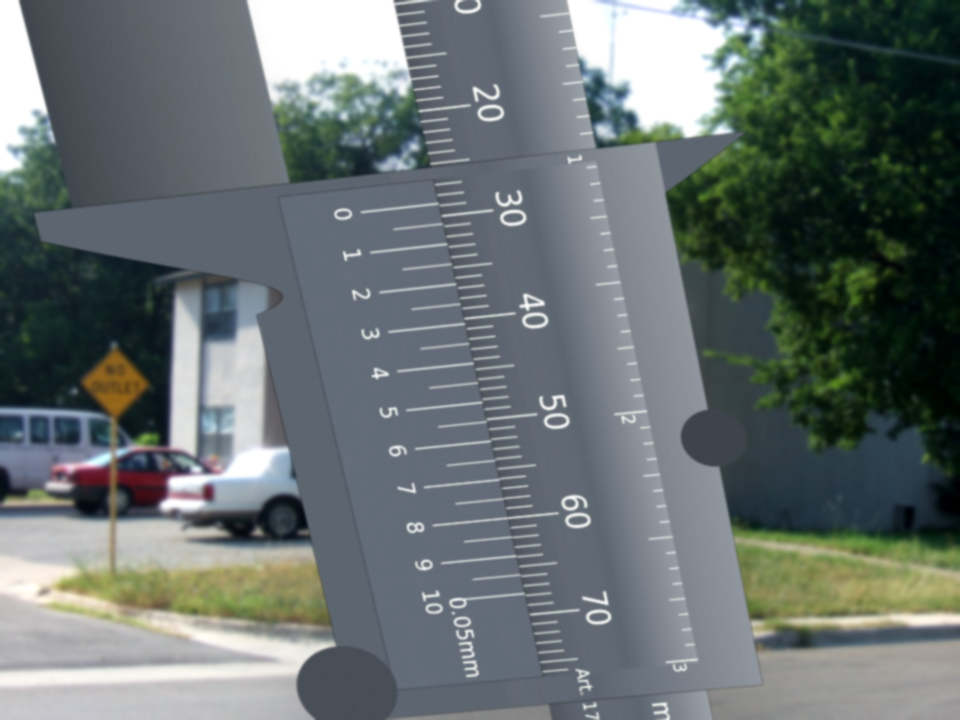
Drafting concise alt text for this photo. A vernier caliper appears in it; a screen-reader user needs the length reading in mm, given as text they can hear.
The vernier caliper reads 28.8 mm
